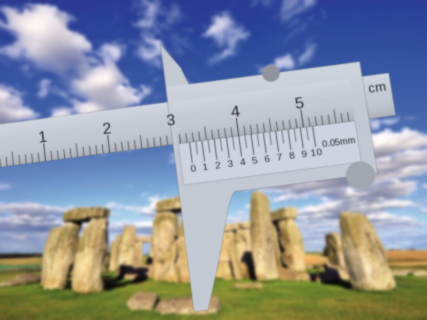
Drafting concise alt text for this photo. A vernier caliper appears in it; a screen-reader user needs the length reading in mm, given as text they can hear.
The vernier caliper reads 32.4 mm
